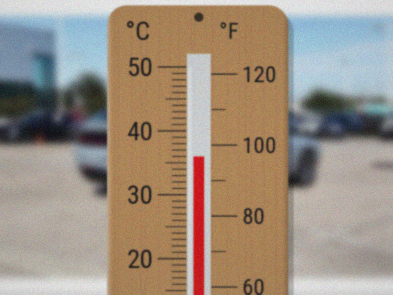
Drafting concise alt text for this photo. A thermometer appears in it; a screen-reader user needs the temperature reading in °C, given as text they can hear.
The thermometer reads 36 °C
